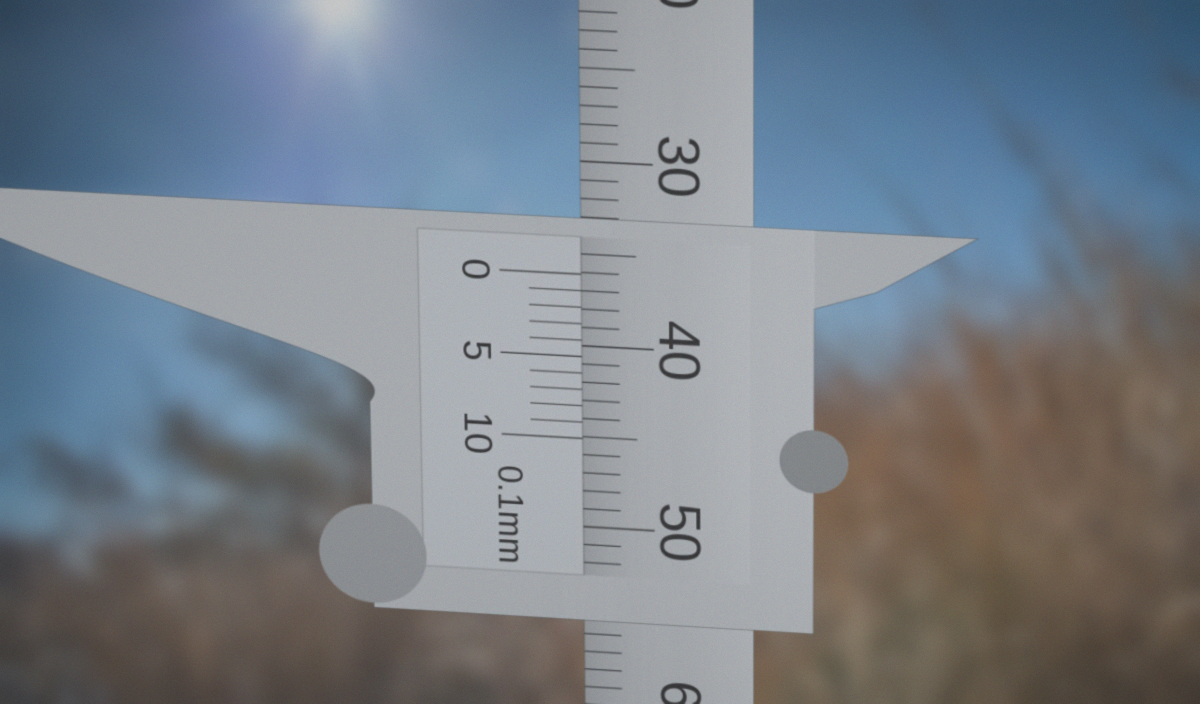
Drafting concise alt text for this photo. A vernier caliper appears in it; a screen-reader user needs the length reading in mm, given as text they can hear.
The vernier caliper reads 36.1 mm
